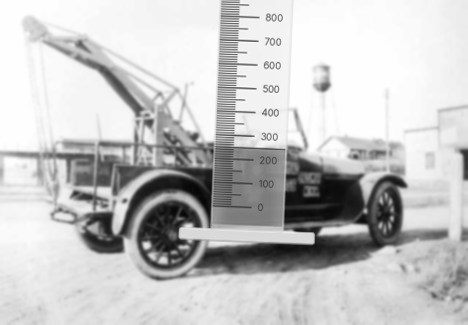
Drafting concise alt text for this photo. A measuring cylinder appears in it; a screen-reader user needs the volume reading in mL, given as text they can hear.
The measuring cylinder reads 250 mL
